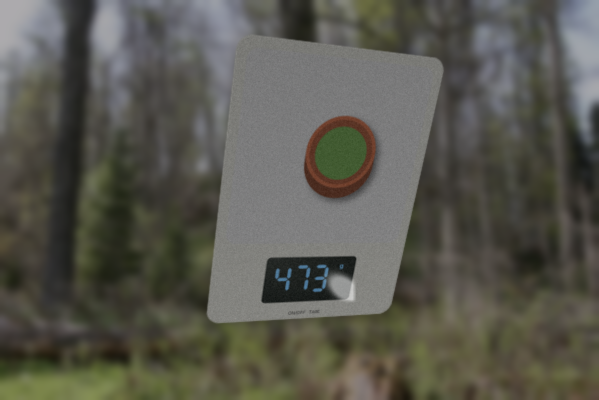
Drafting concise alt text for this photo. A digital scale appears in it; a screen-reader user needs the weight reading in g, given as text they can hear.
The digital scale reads 473 g
